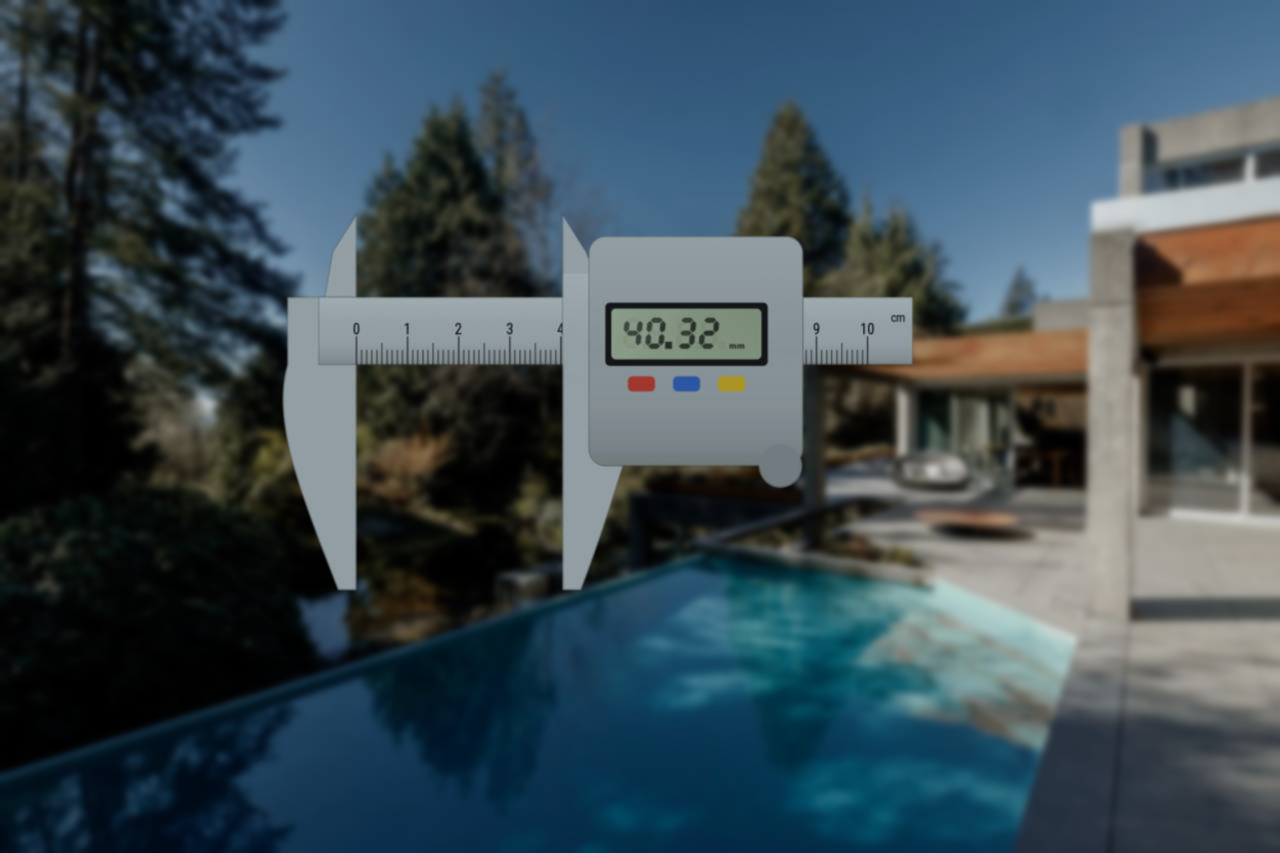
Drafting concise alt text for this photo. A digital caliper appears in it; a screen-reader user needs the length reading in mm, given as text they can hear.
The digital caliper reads 40.32 mm
